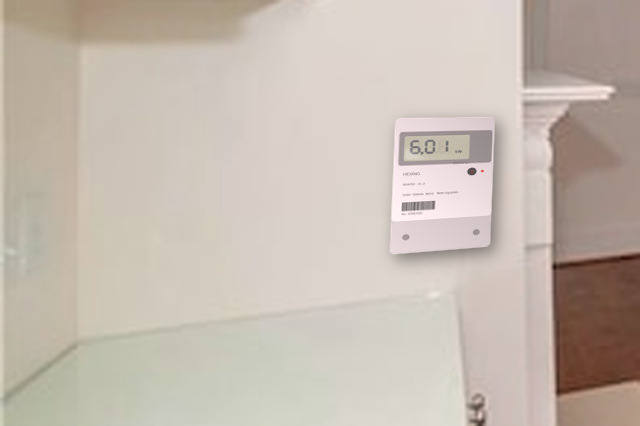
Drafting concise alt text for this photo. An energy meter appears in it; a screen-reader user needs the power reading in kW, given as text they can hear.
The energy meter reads 6.01 kW
